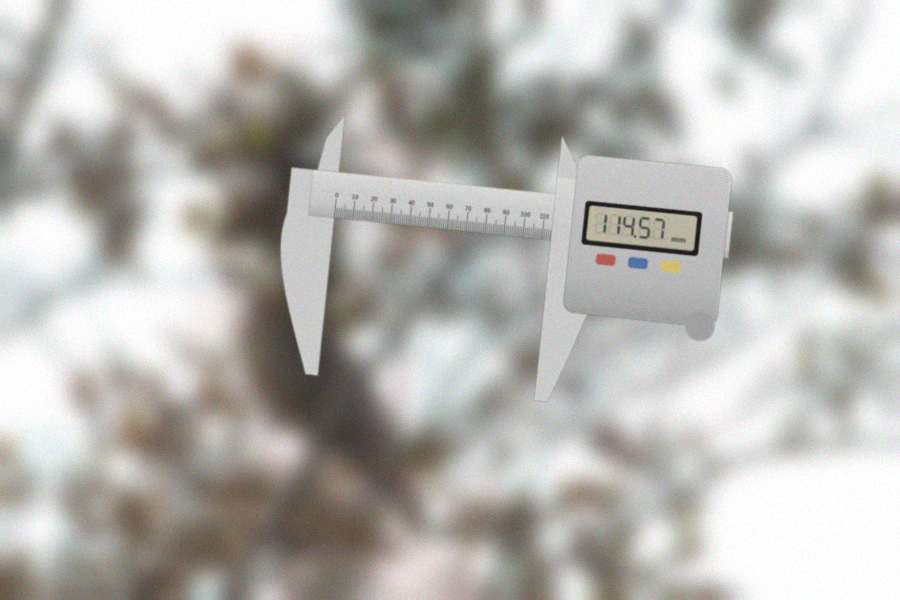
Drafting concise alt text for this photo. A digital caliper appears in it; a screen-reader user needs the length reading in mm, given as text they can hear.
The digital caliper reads 114.57 mm
